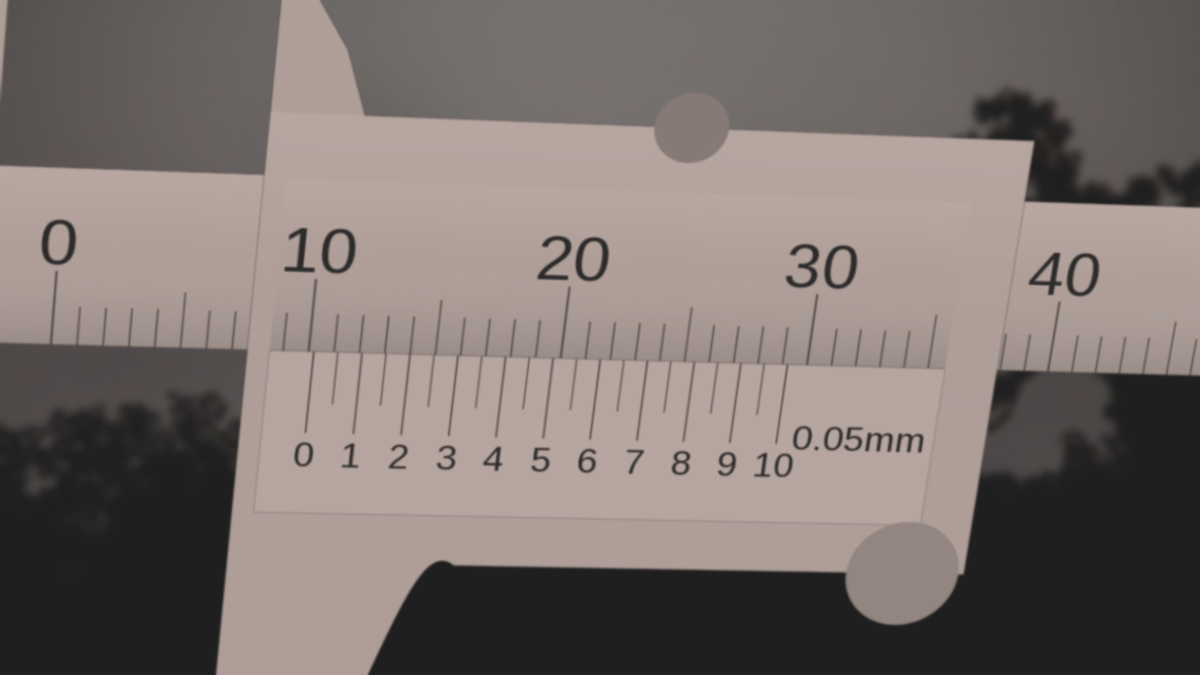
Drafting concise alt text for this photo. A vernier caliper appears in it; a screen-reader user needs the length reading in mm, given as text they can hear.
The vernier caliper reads 10.2 mm
